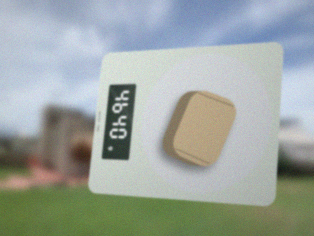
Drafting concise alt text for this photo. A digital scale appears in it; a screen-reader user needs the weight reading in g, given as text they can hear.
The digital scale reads 4640 g
